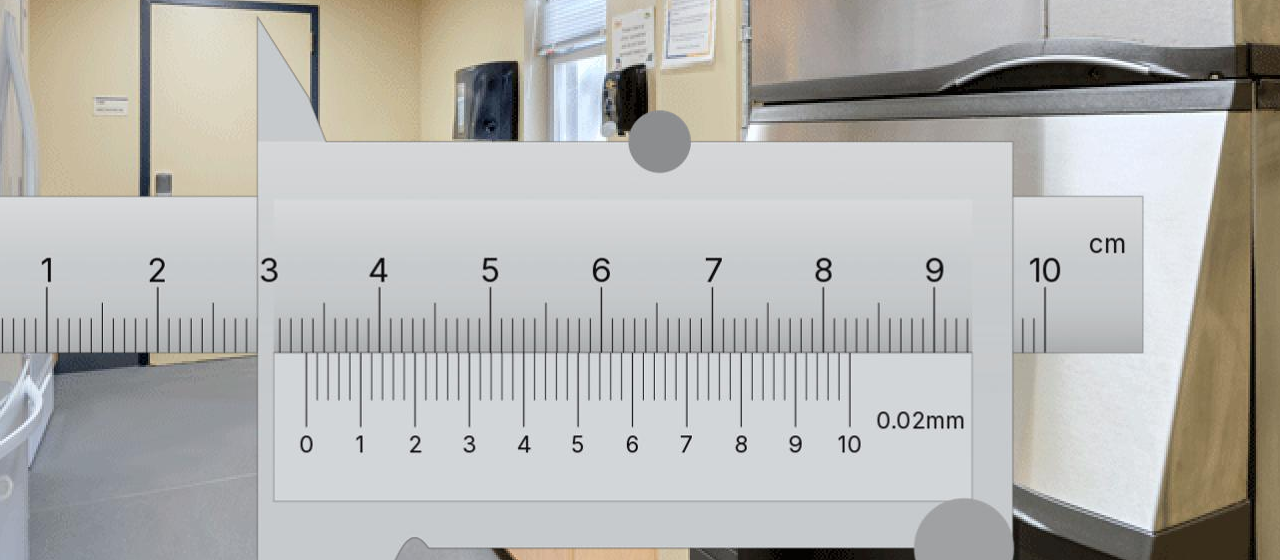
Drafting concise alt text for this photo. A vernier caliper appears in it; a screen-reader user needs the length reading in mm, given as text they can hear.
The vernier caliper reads 33.4 mm
